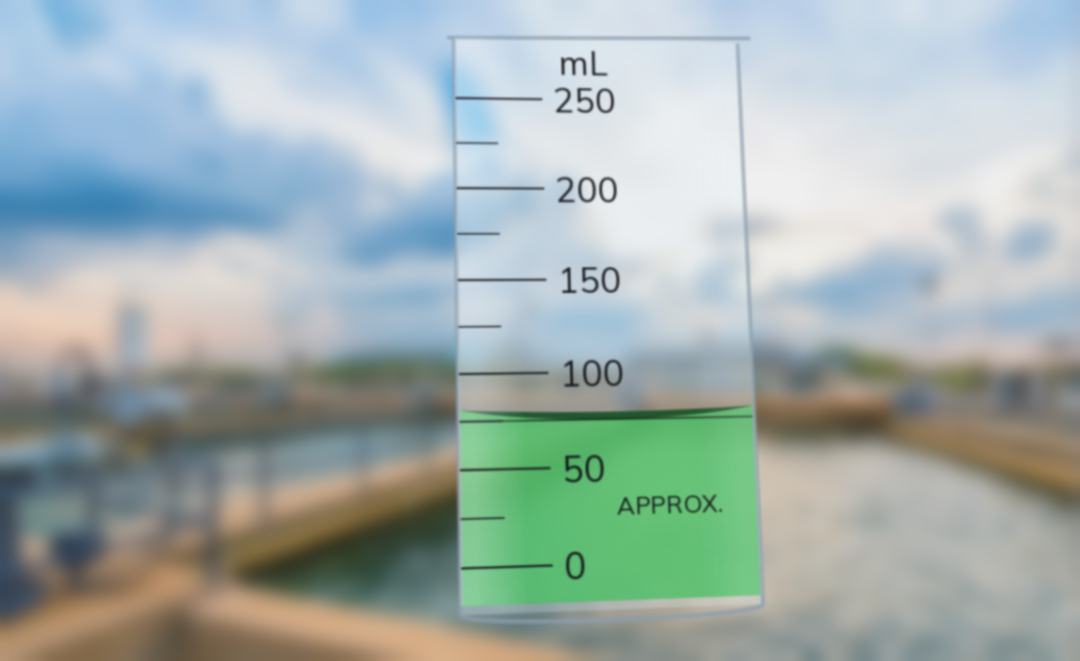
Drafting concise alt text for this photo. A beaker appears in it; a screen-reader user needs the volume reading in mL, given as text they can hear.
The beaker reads 75 mL
